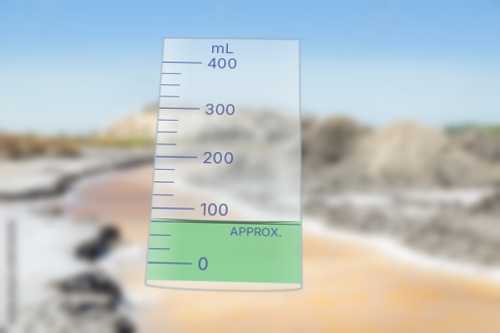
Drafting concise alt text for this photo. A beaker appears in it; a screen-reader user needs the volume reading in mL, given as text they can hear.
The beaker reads 75 mL
